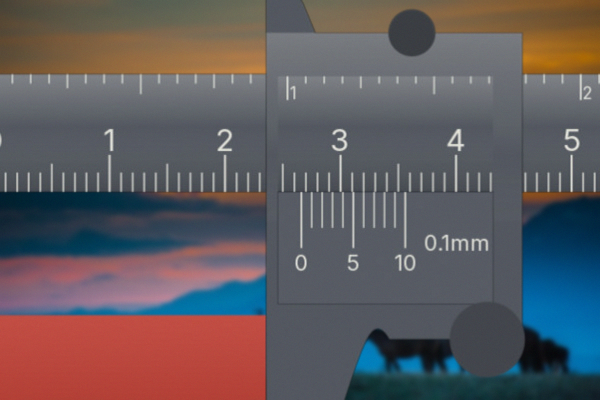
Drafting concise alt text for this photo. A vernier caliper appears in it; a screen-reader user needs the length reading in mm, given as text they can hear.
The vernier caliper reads 26.6 mm
